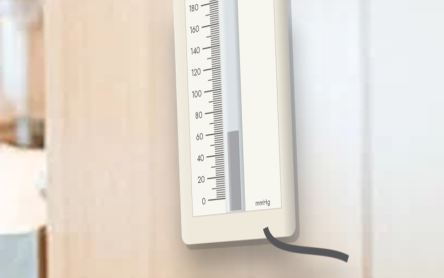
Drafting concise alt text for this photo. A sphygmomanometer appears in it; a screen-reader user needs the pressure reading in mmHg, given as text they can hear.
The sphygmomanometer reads 60 mmHg
